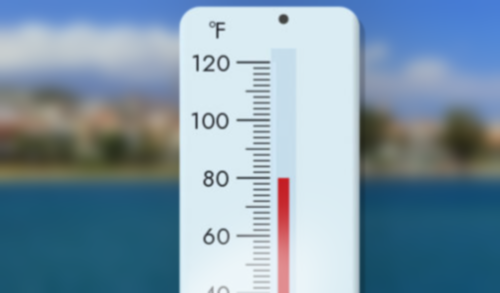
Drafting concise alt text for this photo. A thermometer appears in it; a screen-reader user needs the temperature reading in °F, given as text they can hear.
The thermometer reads 80 °F
